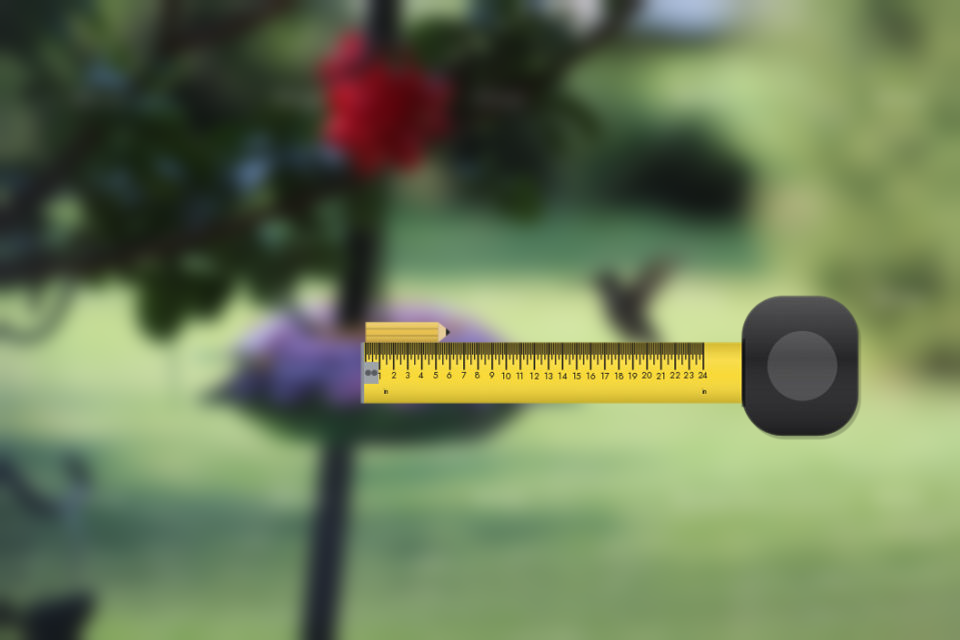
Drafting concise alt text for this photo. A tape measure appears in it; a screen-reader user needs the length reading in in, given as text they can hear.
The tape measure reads 6 in
